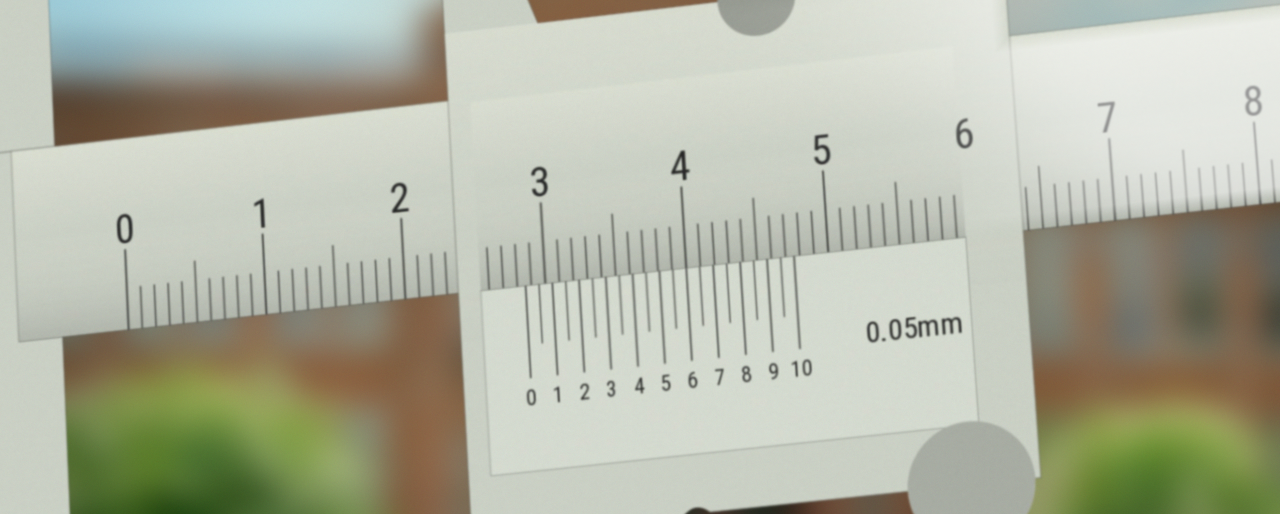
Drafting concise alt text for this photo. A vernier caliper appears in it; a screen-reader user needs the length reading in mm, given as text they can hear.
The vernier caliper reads 28.6 mm
